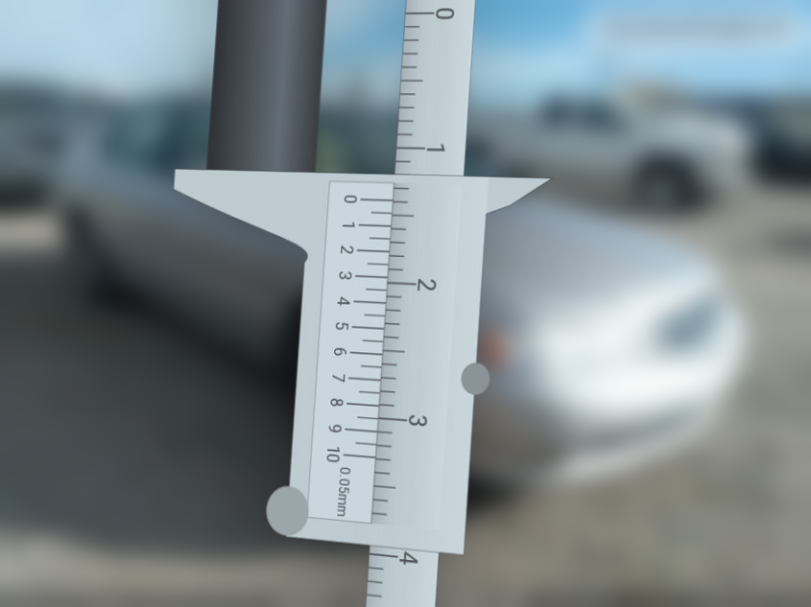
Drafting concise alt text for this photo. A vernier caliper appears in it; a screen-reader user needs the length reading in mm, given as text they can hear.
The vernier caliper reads 13.9 mm
